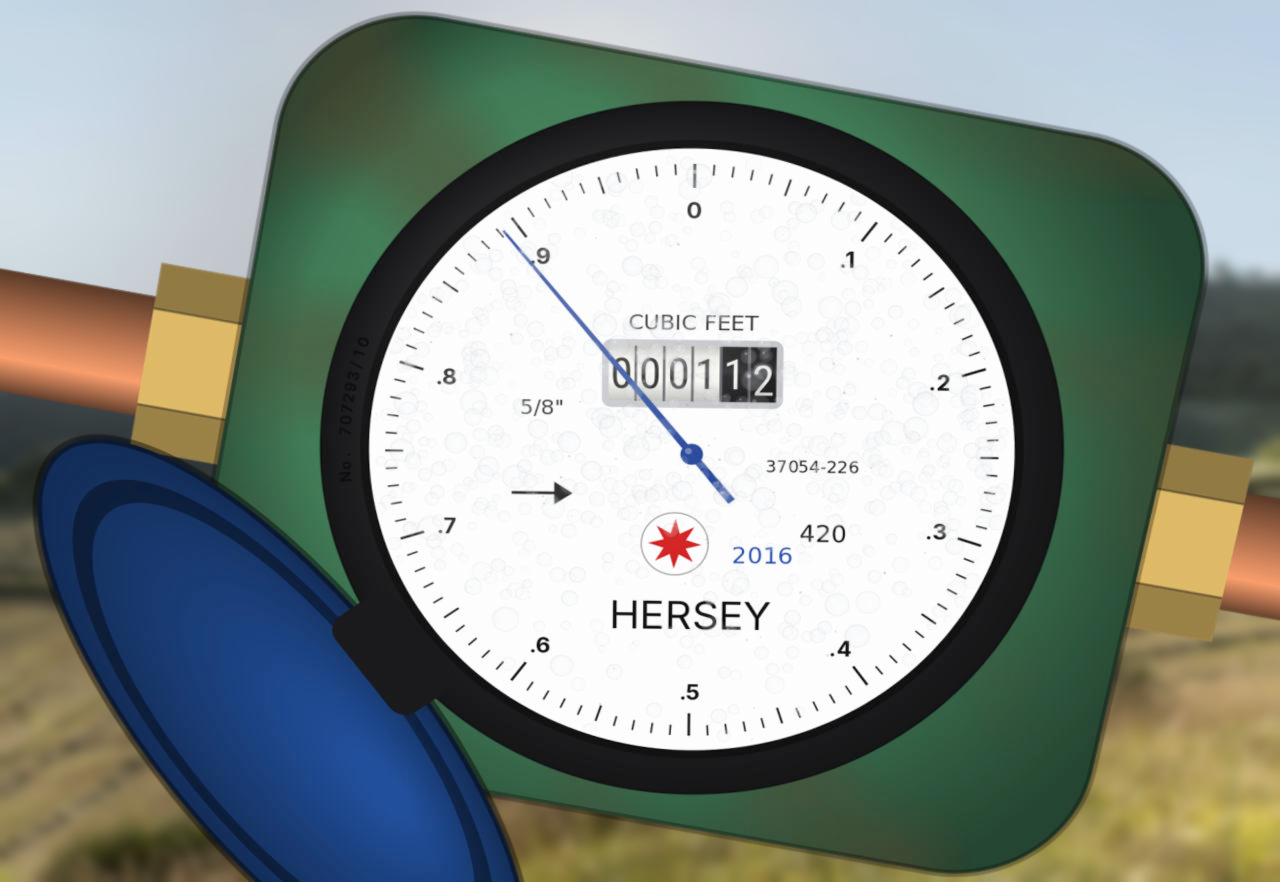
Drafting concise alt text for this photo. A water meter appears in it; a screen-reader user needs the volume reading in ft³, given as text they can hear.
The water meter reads 111.89 ft³
